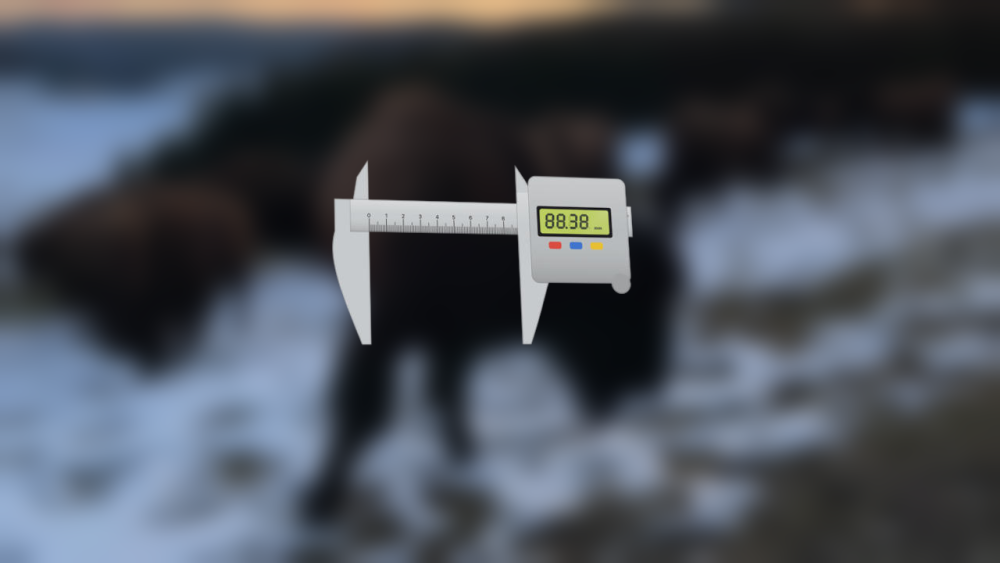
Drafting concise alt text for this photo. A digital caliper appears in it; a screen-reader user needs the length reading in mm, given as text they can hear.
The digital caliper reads 88.38 mm
